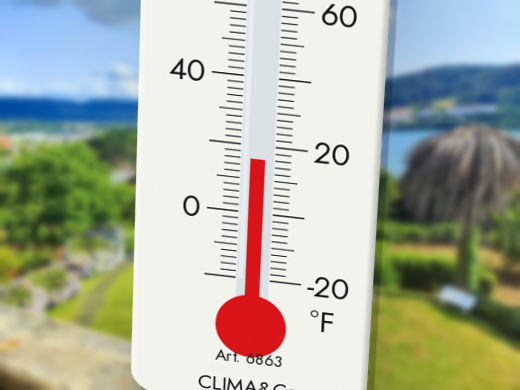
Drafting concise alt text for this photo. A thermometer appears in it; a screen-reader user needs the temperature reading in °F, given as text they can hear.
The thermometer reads 16 °F
